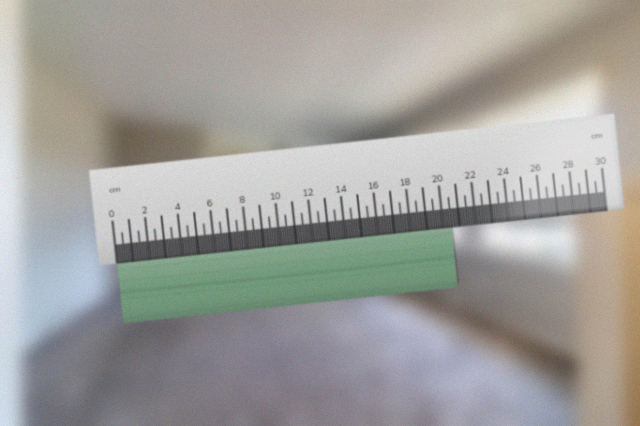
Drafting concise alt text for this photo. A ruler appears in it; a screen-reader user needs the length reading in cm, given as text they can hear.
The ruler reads 20.5 cm
